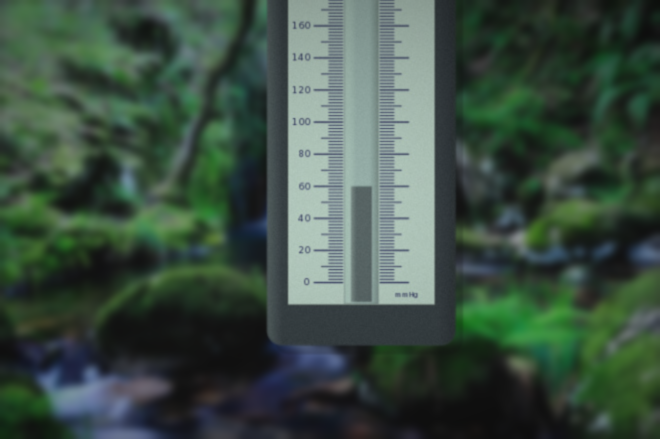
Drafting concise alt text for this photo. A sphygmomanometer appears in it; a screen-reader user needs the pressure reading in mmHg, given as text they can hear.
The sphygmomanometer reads 60 mmHg
